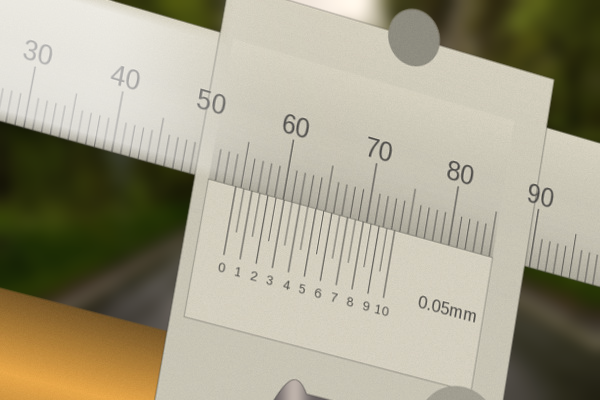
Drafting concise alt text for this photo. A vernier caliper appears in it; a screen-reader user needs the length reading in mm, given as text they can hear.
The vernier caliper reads 54.4 mm
